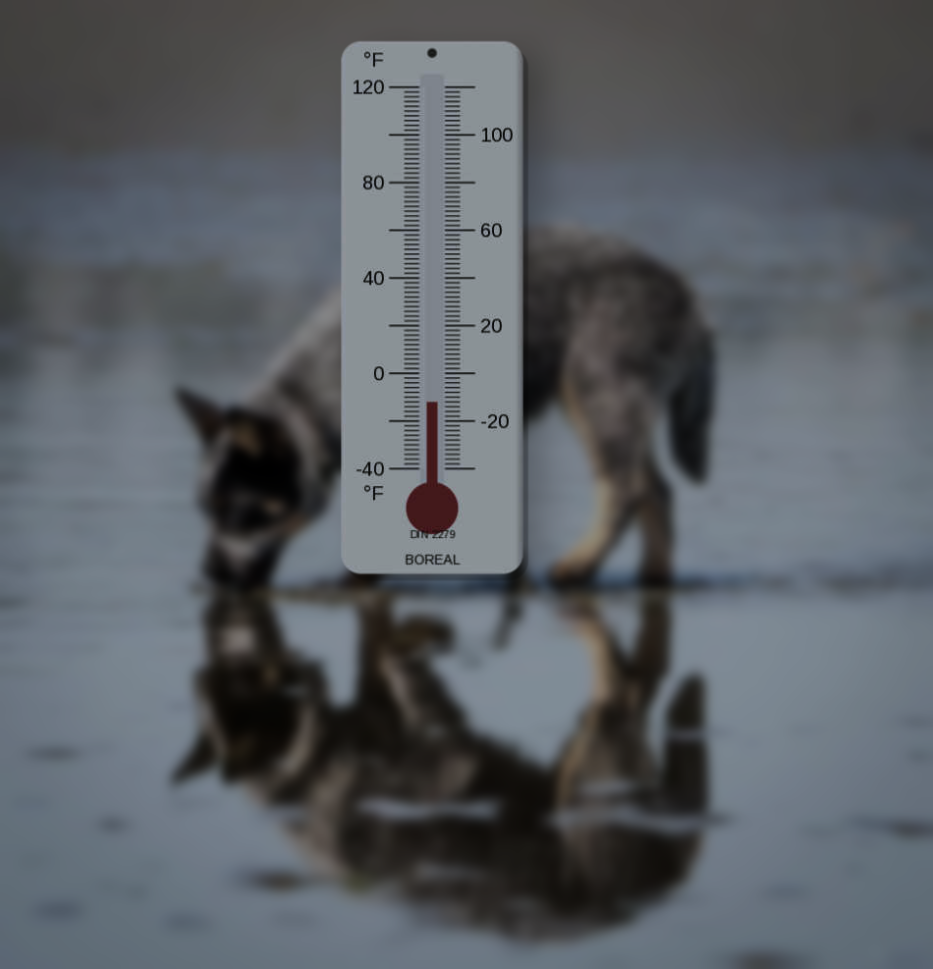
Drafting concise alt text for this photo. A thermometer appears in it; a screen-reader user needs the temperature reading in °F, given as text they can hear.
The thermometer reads -12 °F
